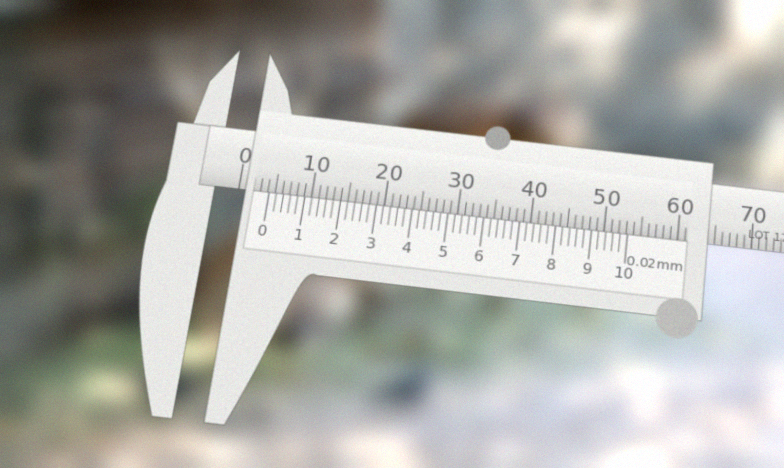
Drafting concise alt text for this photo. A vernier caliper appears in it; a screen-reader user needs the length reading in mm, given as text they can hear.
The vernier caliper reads 4.2 mm
